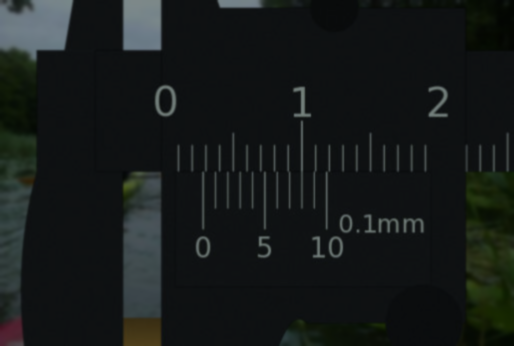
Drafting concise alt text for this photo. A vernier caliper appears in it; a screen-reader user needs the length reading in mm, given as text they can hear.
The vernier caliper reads 2.8 mm
